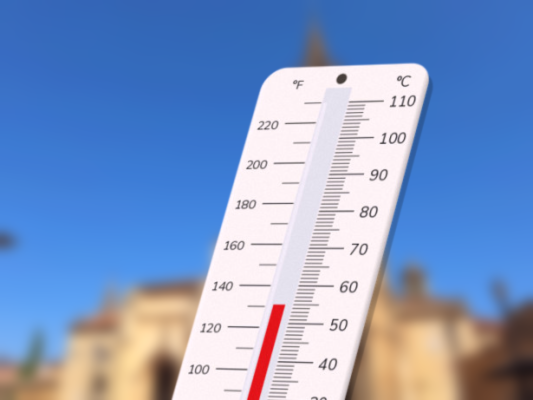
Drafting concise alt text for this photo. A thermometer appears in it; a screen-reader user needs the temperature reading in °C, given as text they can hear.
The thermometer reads 55 °C
